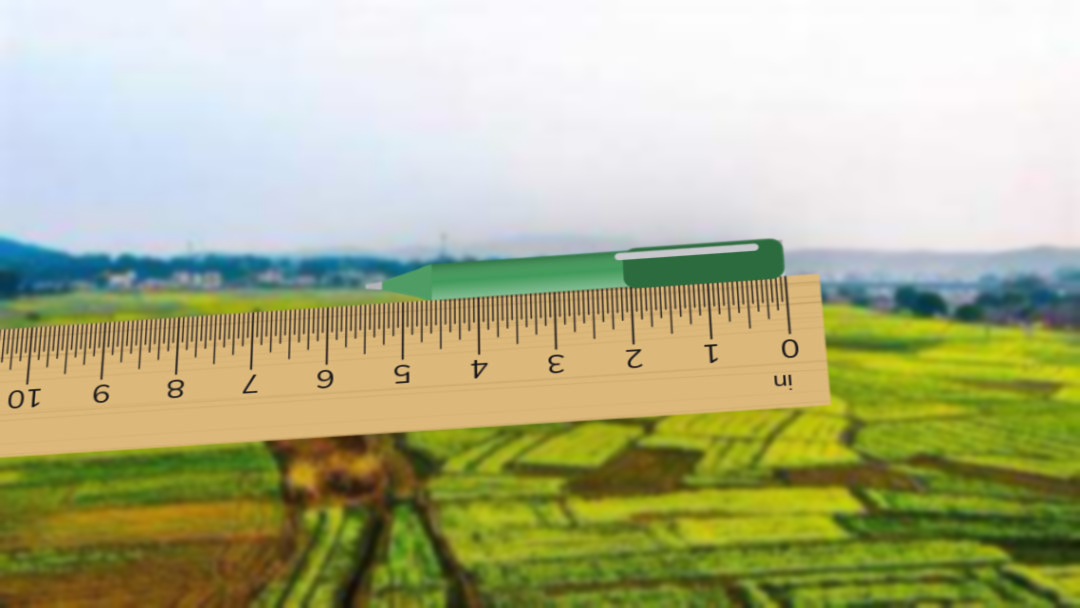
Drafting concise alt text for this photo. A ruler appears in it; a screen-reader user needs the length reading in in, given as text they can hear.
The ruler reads 5.5 in
